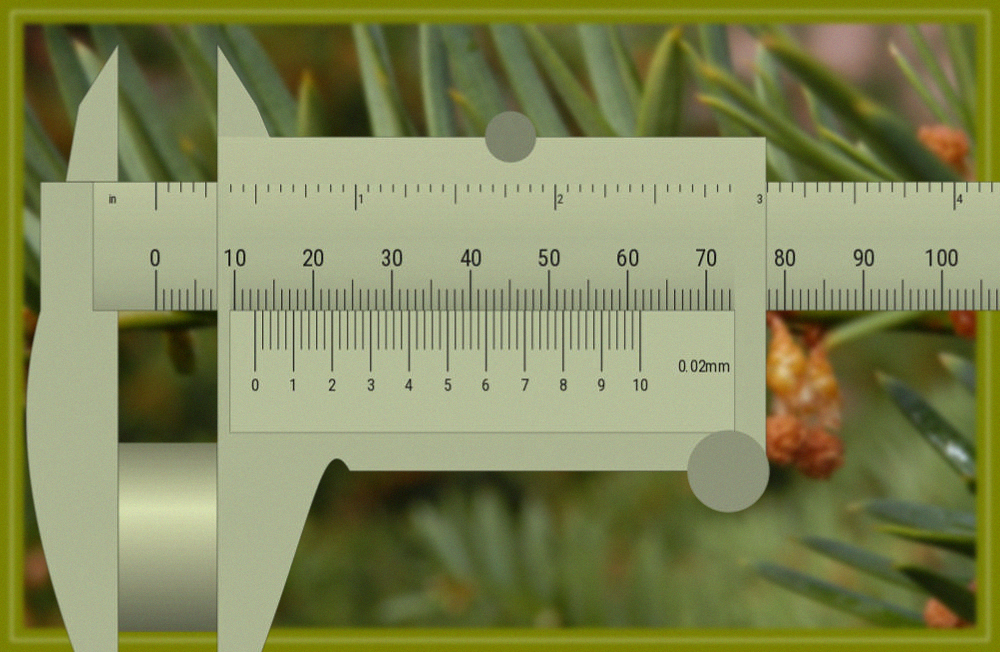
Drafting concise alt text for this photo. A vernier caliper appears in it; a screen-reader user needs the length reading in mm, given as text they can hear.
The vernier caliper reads 12.6 mm
